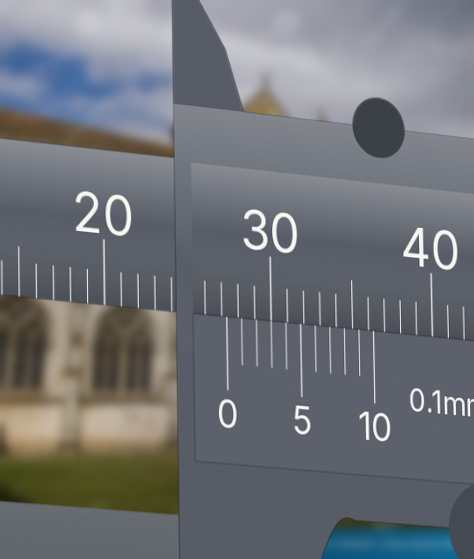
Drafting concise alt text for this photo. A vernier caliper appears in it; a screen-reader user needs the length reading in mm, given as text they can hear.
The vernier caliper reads 27.3 mm
